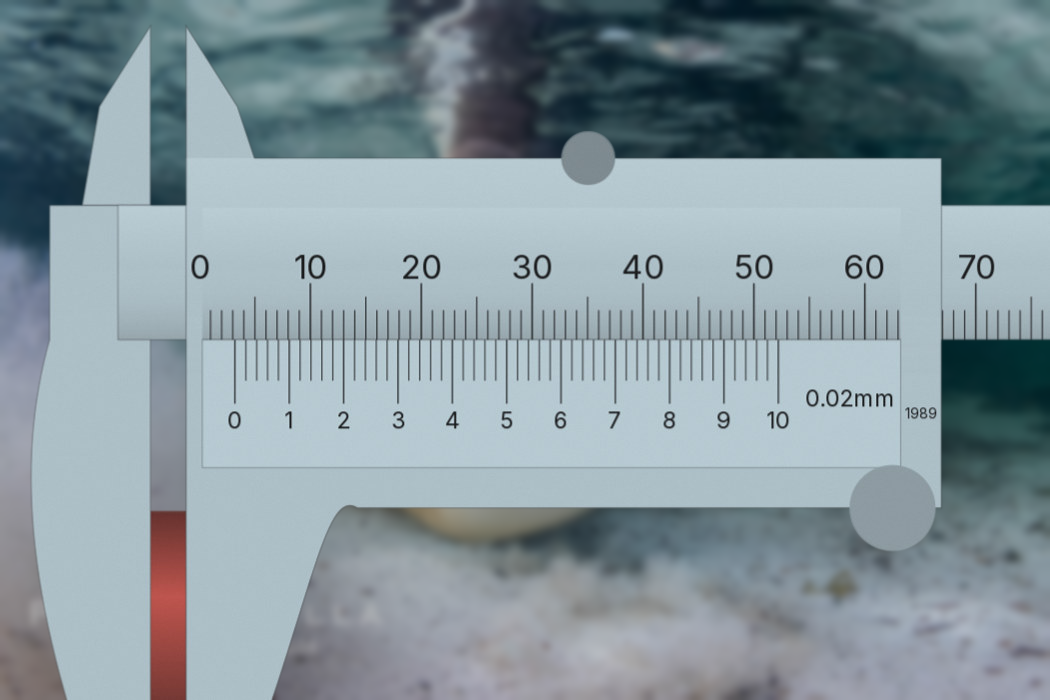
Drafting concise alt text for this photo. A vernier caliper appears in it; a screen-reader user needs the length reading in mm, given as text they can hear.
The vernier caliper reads 3.2 mm
